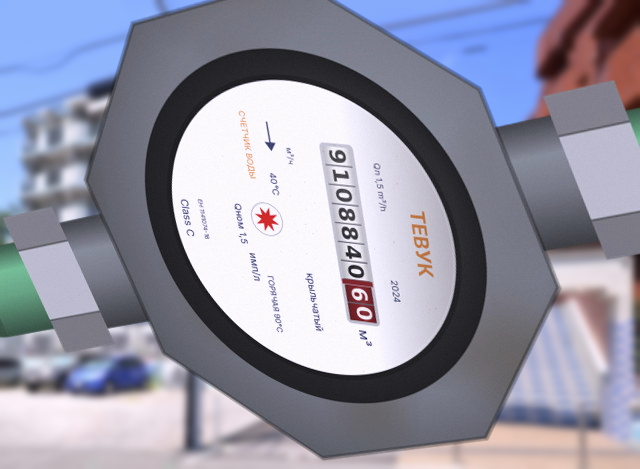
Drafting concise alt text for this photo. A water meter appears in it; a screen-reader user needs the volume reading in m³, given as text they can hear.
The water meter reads 9108840.60 m³
